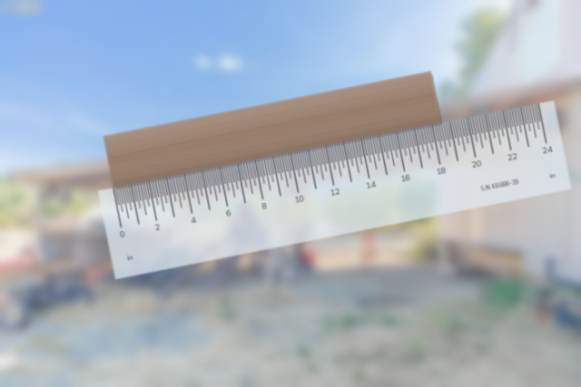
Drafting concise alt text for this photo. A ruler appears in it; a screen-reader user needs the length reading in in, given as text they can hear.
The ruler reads 18.5 in
